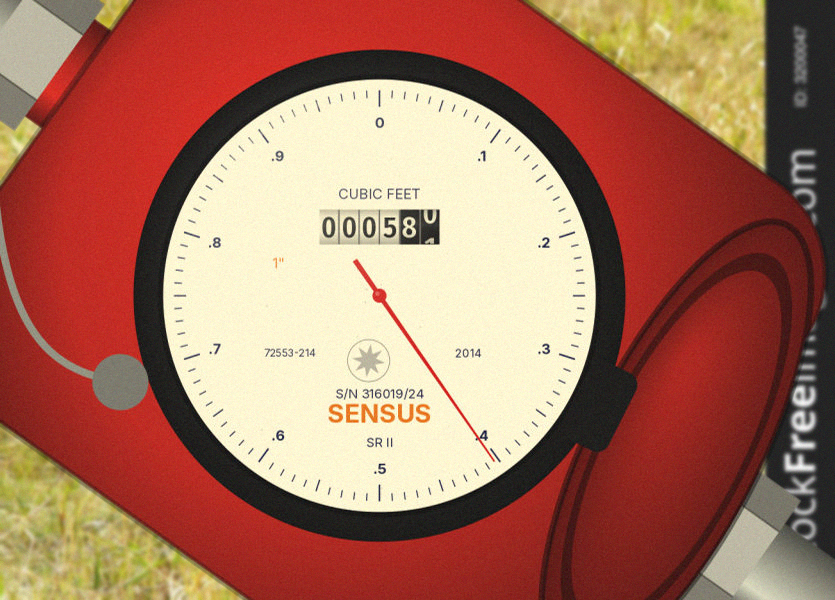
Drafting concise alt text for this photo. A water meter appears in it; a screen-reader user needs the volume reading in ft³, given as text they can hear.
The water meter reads 580.40 ft³
